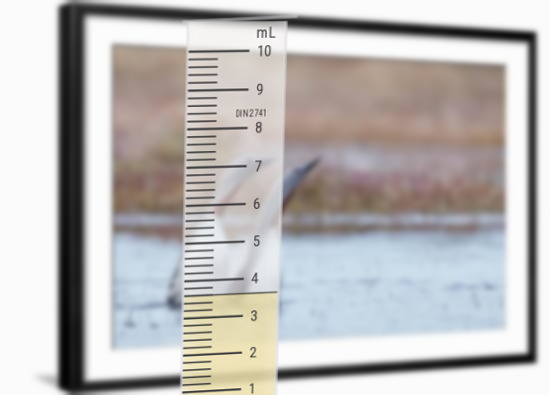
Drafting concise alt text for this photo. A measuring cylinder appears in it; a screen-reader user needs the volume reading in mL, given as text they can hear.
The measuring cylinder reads 3.6 mL
